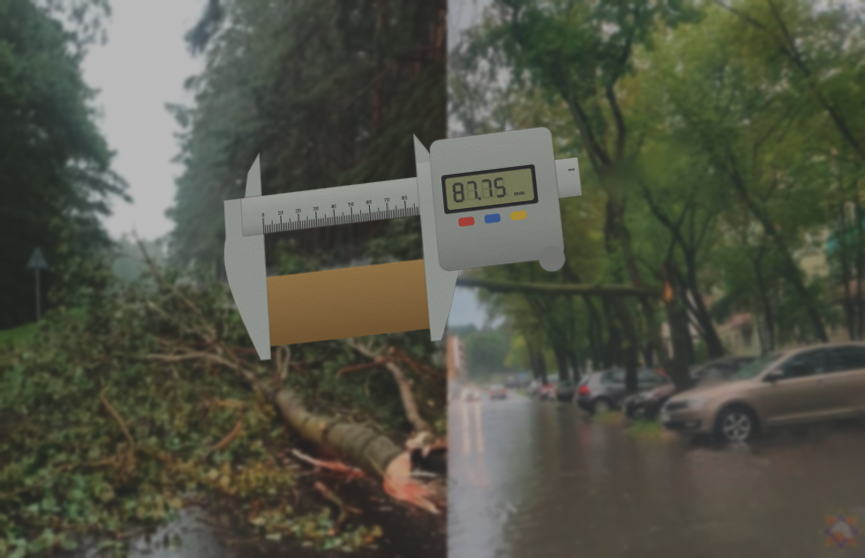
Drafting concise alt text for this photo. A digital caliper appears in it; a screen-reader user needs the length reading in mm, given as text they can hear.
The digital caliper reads 87.75 mm
